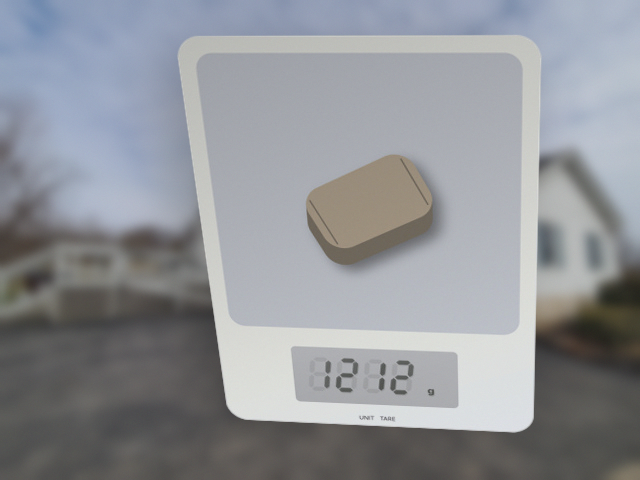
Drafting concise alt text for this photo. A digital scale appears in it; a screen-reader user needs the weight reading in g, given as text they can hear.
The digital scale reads 1212 g
